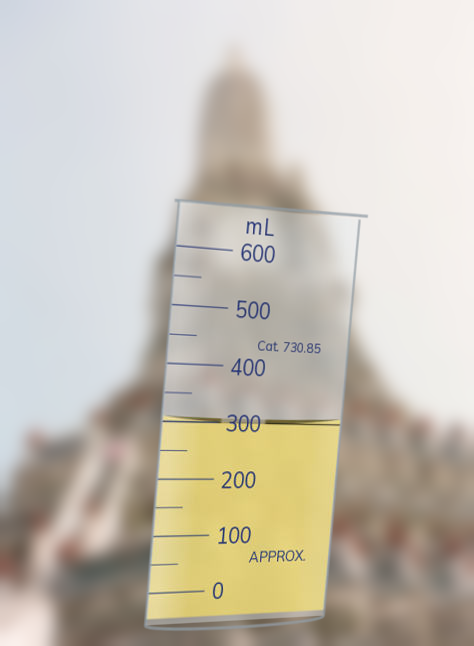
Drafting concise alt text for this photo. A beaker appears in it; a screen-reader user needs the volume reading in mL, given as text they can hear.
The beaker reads 300 mL
